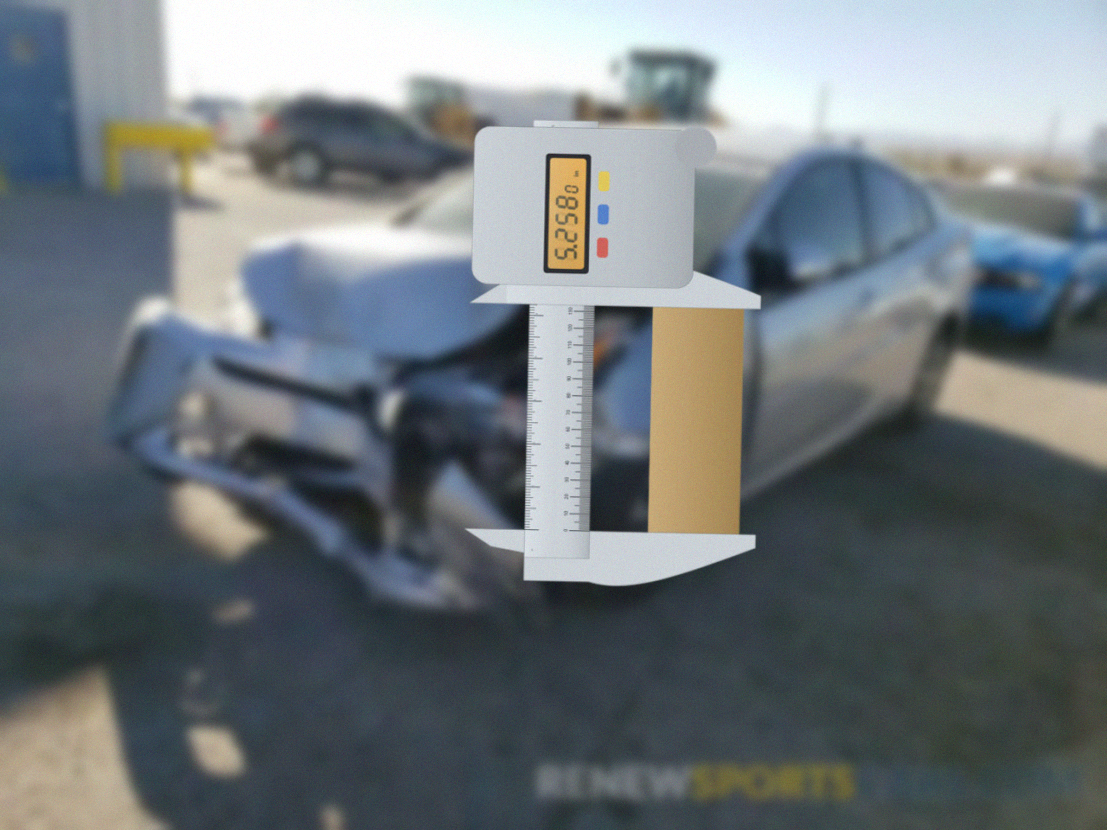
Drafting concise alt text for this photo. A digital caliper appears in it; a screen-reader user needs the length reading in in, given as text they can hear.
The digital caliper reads 5.2580 in
